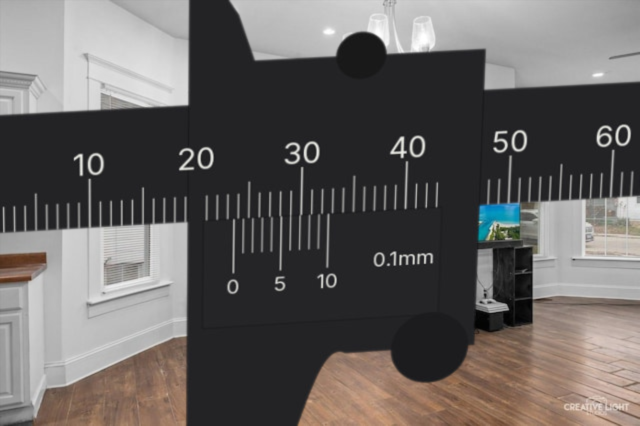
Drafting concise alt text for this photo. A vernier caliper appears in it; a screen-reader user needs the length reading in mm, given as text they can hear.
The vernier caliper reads 23.6 mm
